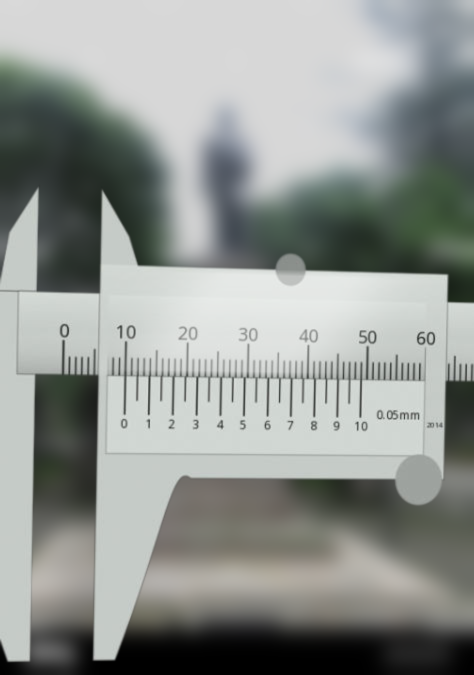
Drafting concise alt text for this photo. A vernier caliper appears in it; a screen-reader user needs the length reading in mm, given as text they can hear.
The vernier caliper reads 10.0 mm
